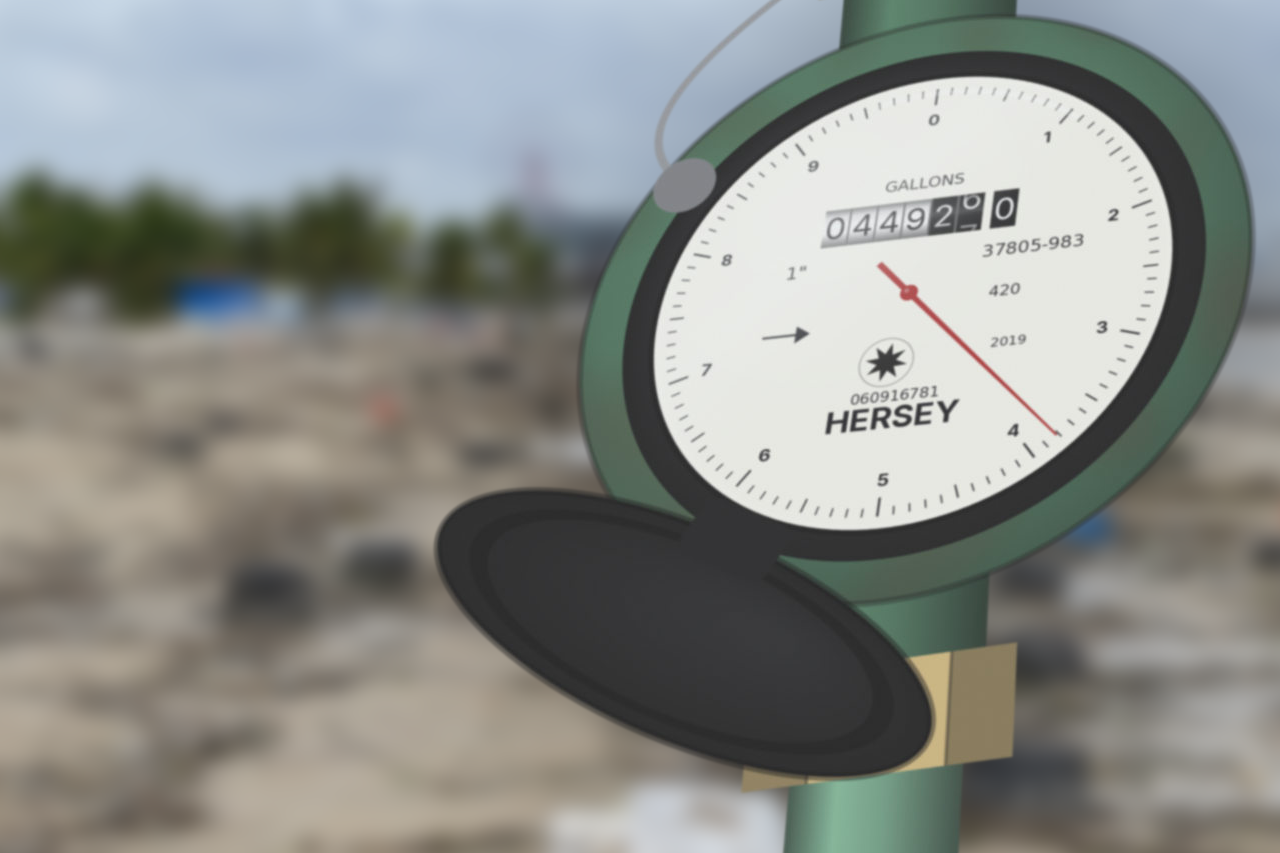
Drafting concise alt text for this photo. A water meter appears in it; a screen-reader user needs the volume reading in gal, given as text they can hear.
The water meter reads 449263.8 gal
